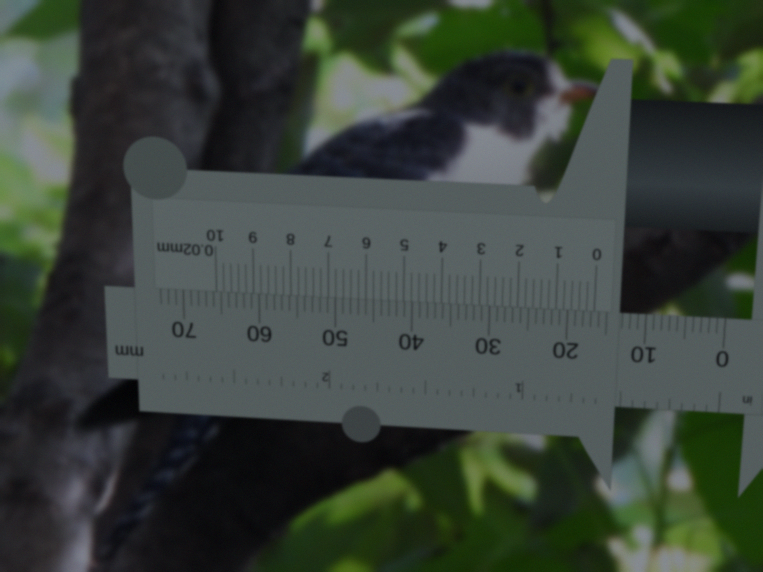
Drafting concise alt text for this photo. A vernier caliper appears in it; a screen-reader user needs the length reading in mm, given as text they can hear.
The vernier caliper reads 16.6 mm
